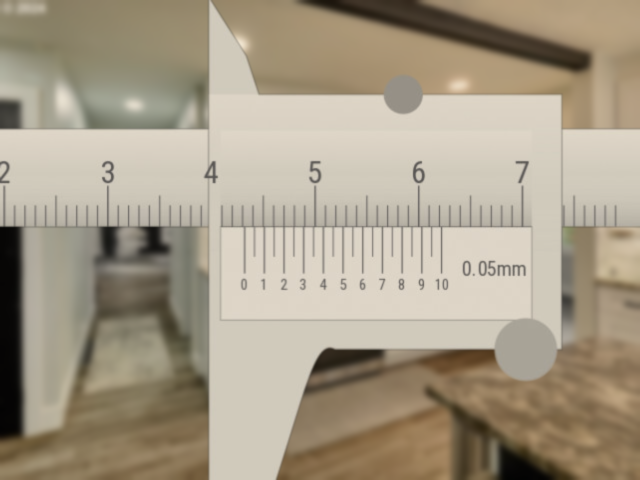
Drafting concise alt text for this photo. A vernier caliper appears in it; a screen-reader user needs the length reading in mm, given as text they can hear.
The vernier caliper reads 43.2 mm
